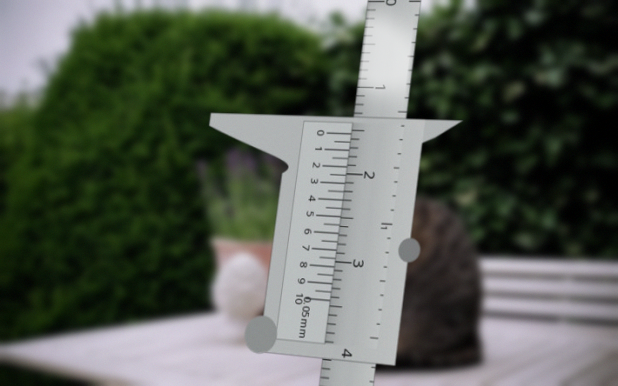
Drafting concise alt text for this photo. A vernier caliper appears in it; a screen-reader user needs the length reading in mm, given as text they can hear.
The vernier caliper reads 15.4 mm
